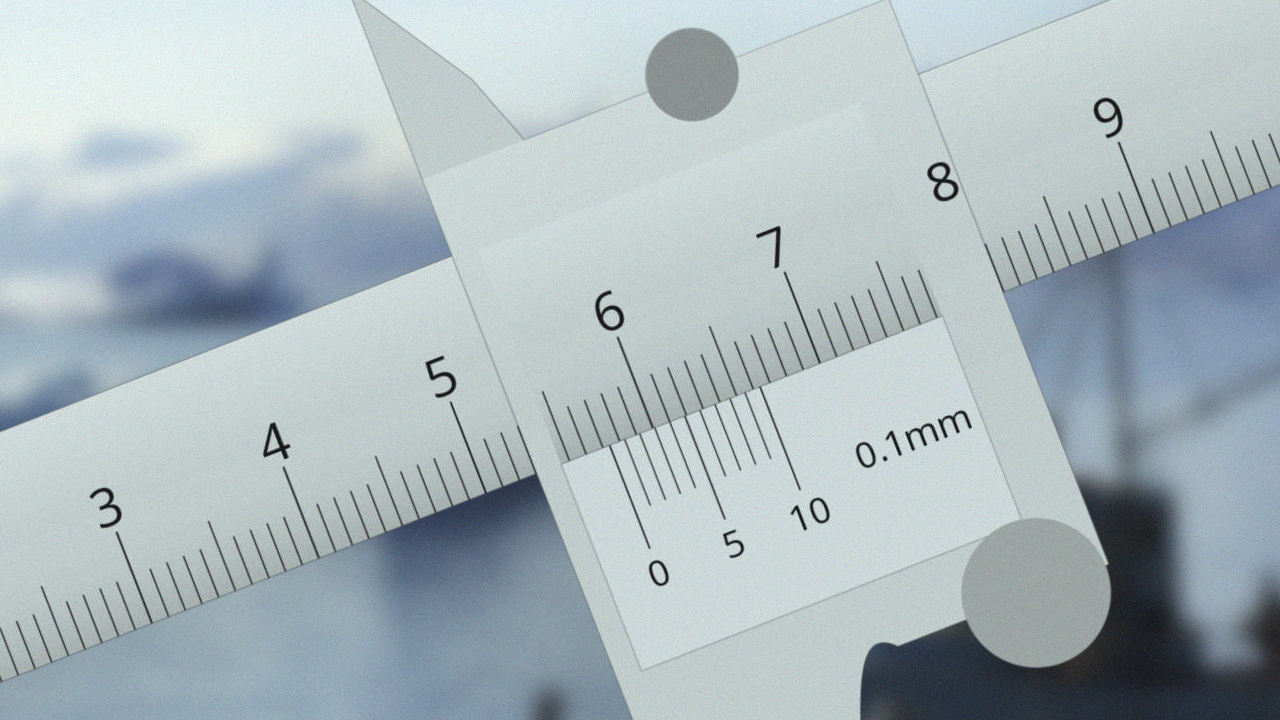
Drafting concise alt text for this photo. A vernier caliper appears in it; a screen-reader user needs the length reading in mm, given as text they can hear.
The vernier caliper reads 57.4 mm
